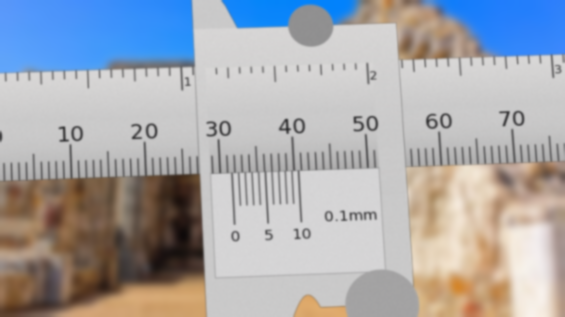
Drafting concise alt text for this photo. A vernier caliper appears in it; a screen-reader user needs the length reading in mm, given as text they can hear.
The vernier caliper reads 31.6 mm
